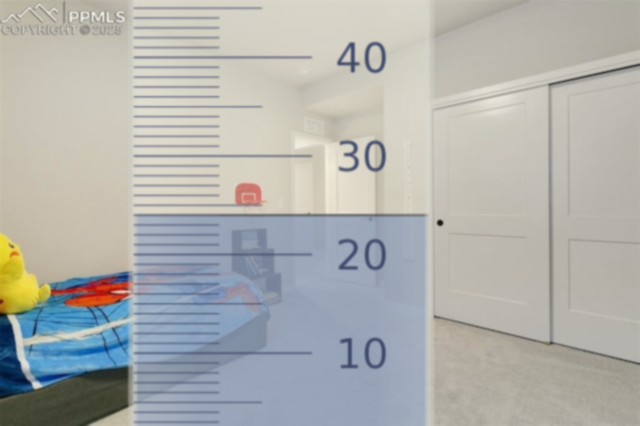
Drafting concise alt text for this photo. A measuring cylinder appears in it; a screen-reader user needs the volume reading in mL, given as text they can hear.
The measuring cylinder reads 24 mL
